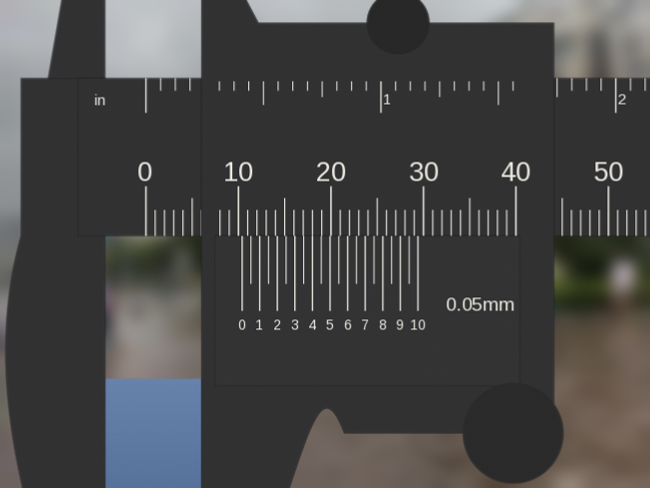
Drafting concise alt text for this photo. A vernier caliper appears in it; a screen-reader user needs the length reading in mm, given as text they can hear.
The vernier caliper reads 10.4 mm
